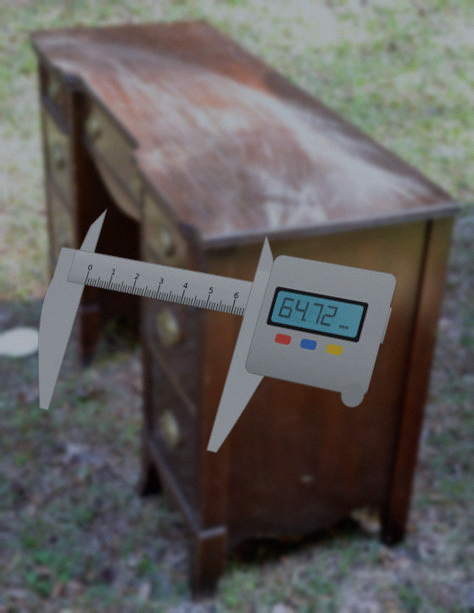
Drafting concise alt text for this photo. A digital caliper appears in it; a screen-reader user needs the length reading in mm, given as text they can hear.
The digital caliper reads 64.72 mm
